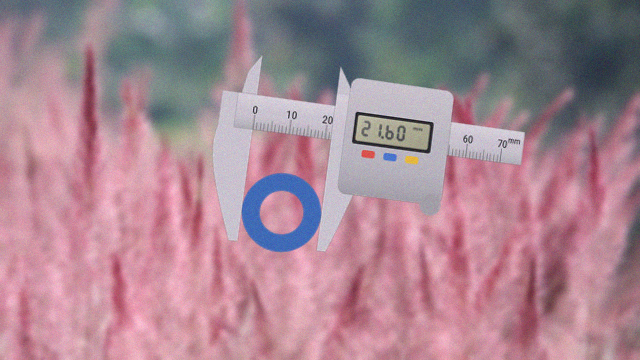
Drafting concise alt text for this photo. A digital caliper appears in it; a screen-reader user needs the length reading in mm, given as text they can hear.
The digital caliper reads 21.60 mm
